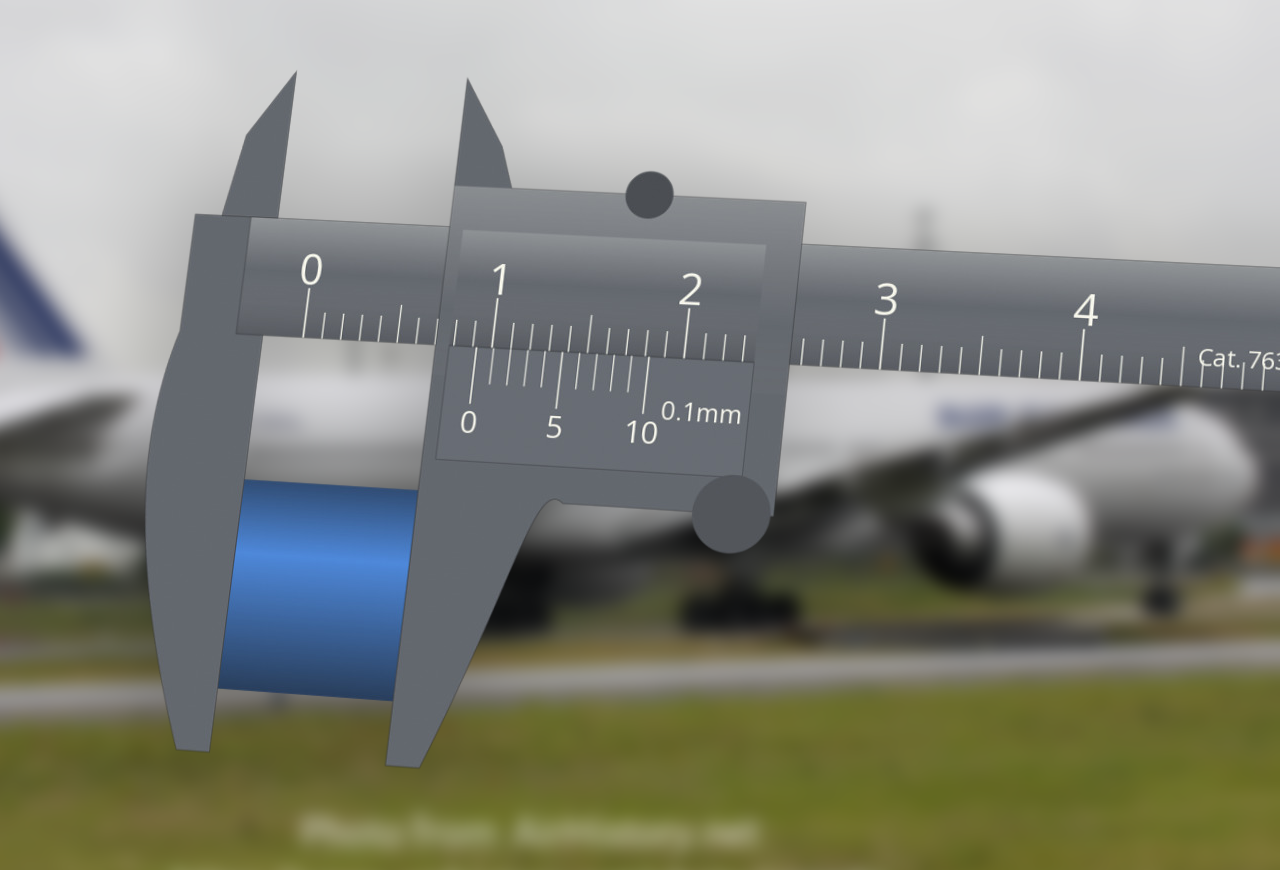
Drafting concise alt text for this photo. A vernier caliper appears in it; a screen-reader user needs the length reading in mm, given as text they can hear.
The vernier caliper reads 9.2 mm
